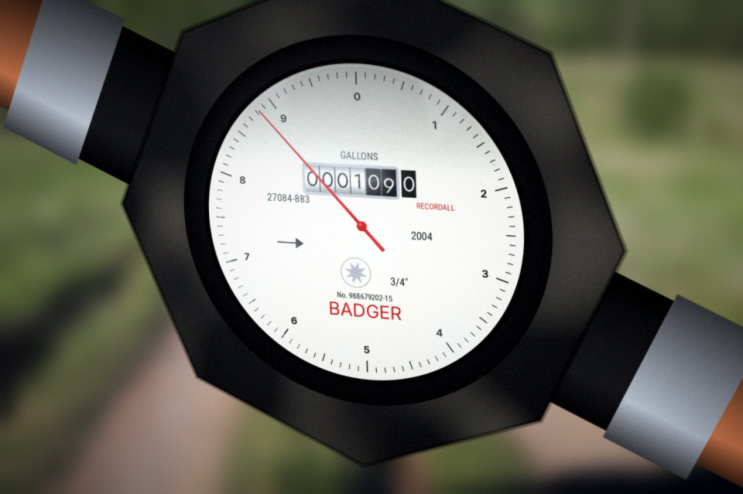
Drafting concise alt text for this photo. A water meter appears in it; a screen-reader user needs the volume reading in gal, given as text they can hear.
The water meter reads 1088.8 gal
